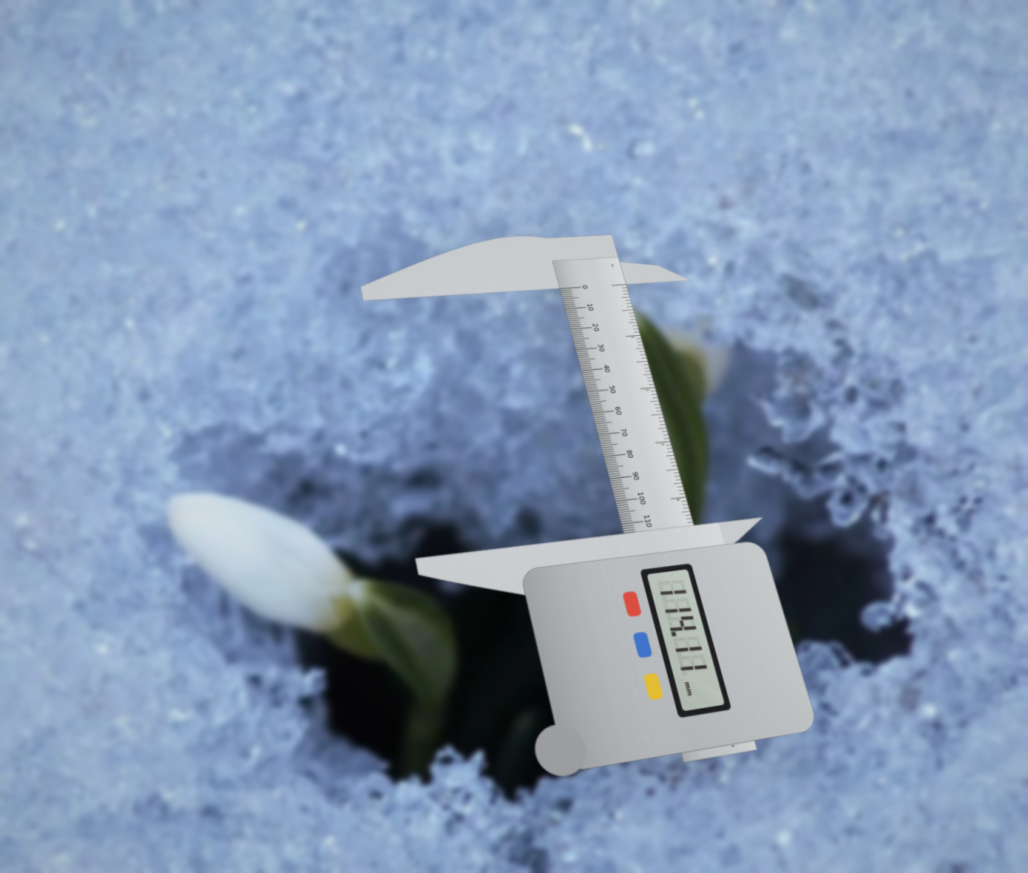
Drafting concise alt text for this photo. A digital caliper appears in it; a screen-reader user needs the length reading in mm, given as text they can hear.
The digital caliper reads 114.11 mm
